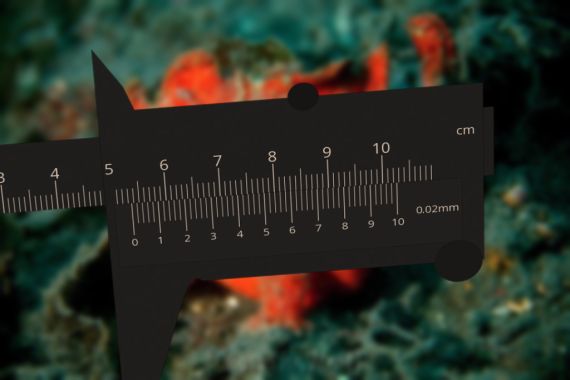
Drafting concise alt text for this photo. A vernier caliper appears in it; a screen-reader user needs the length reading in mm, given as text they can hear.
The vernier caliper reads 53.6 mm
